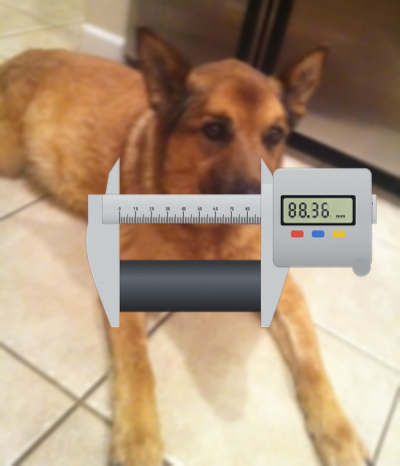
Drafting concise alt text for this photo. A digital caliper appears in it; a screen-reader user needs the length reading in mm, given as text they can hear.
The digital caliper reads 88.36 mm
